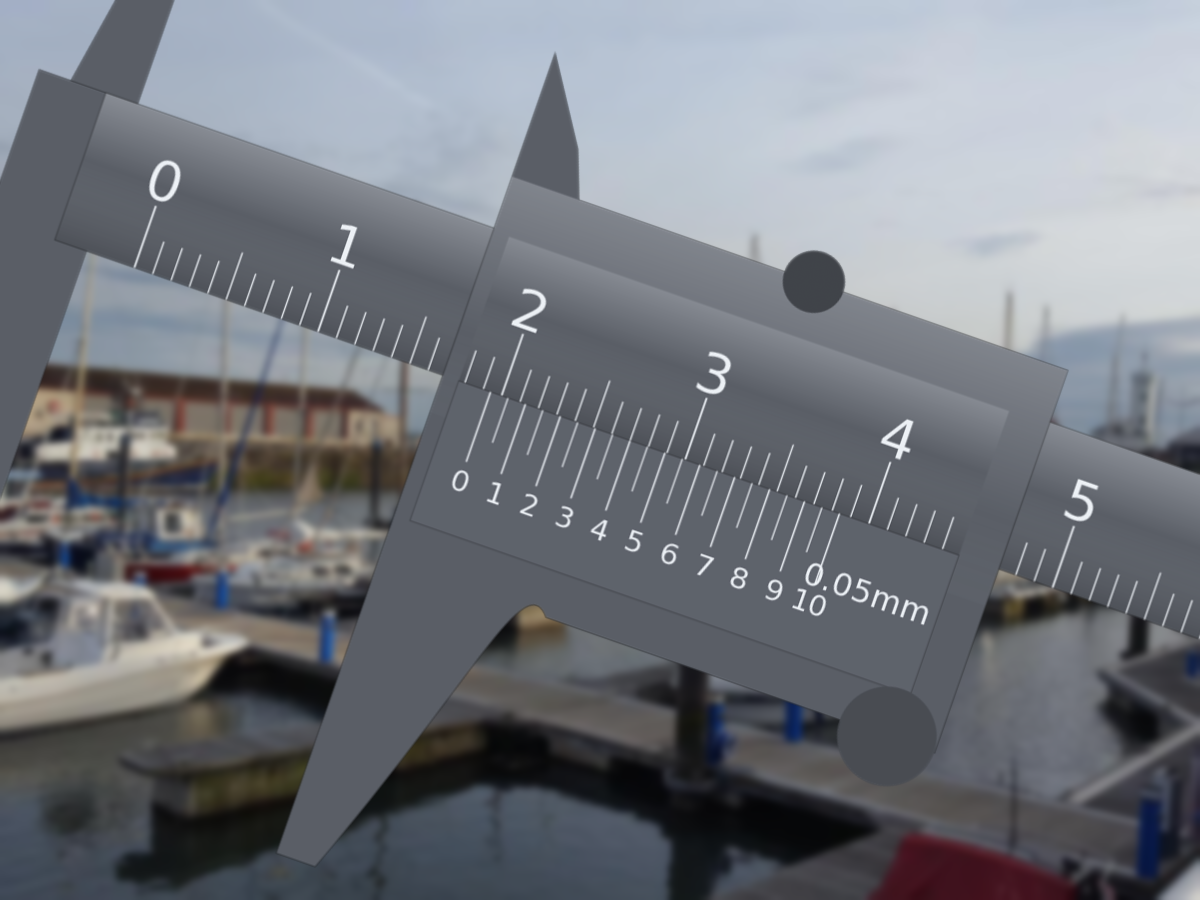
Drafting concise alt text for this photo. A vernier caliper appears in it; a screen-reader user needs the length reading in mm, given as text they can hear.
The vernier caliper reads 19.4 mm
